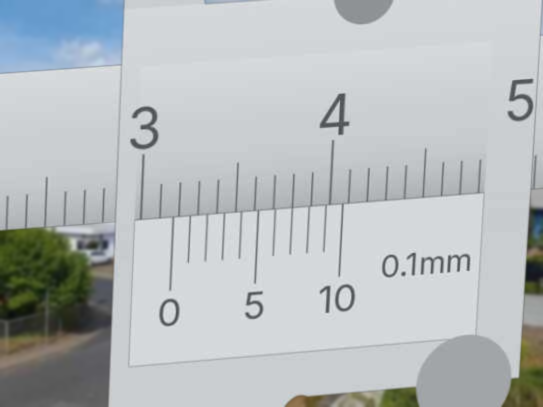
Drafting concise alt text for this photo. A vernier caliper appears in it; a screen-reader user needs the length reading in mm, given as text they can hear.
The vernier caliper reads 31.7 mm
